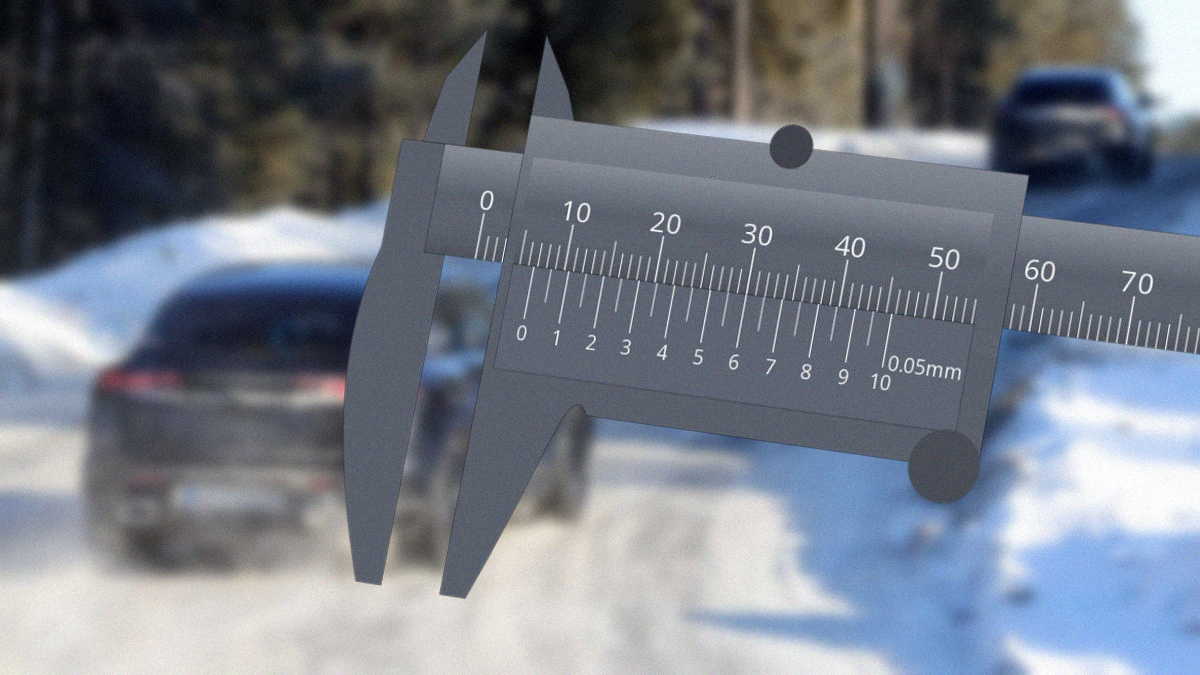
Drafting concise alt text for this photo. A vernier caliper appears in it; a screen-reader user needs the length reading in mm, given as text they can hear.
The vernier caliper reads 6.6 mm
